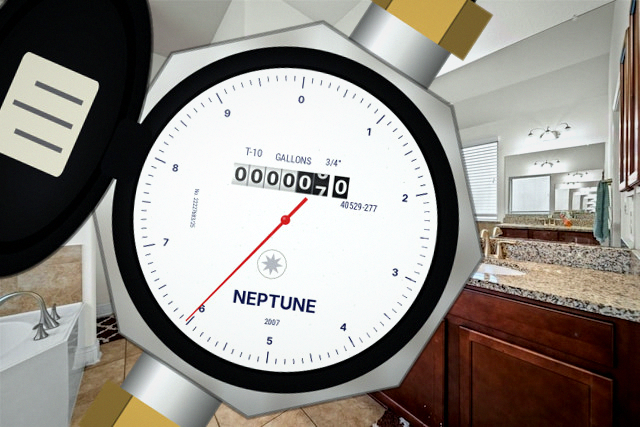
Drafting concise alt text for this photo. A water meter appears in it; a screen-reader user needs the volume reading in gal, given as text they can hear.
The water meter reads 66.0 gal
